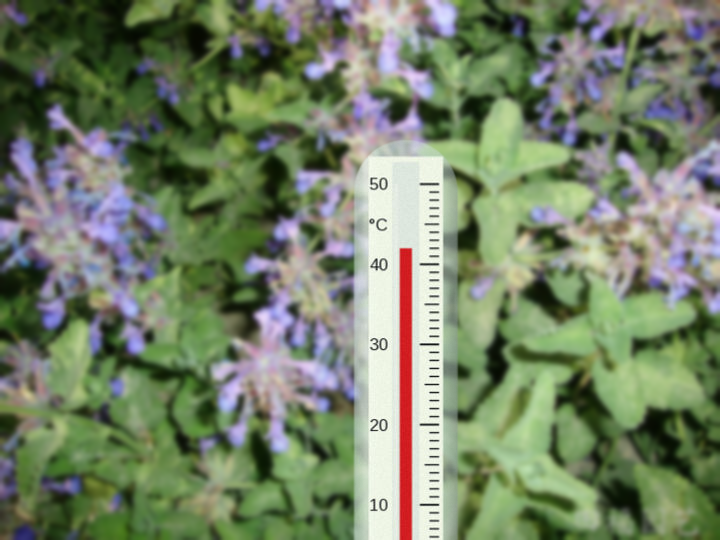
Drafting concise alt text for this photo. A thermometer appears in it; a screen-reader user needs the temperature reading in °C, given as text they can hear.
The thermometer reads 42 °C
